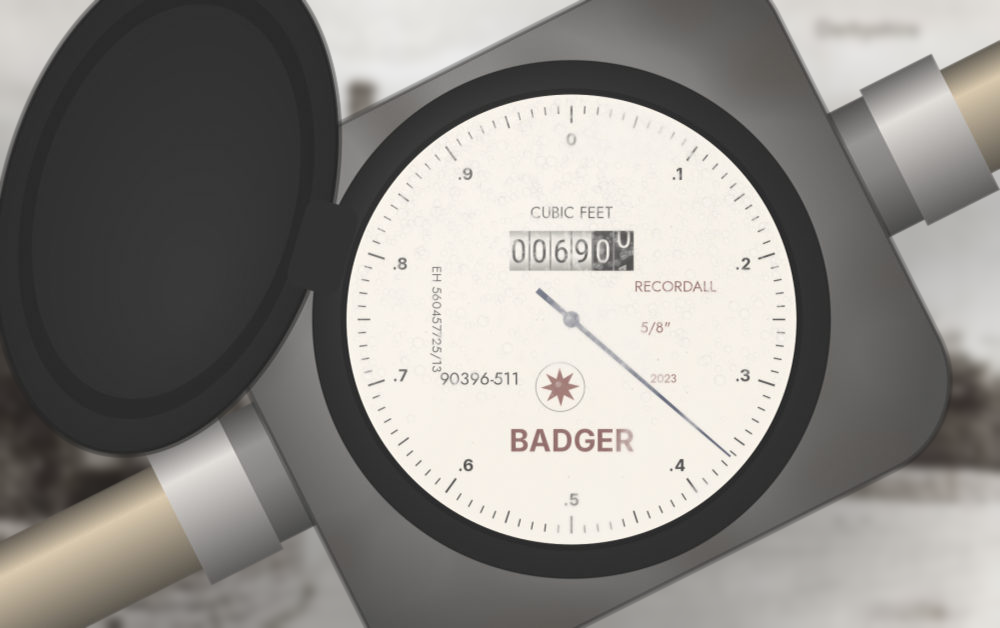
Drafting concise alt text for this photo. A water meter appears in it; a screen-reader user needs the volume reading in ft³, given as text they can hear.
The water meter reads 6900.36 ft³
